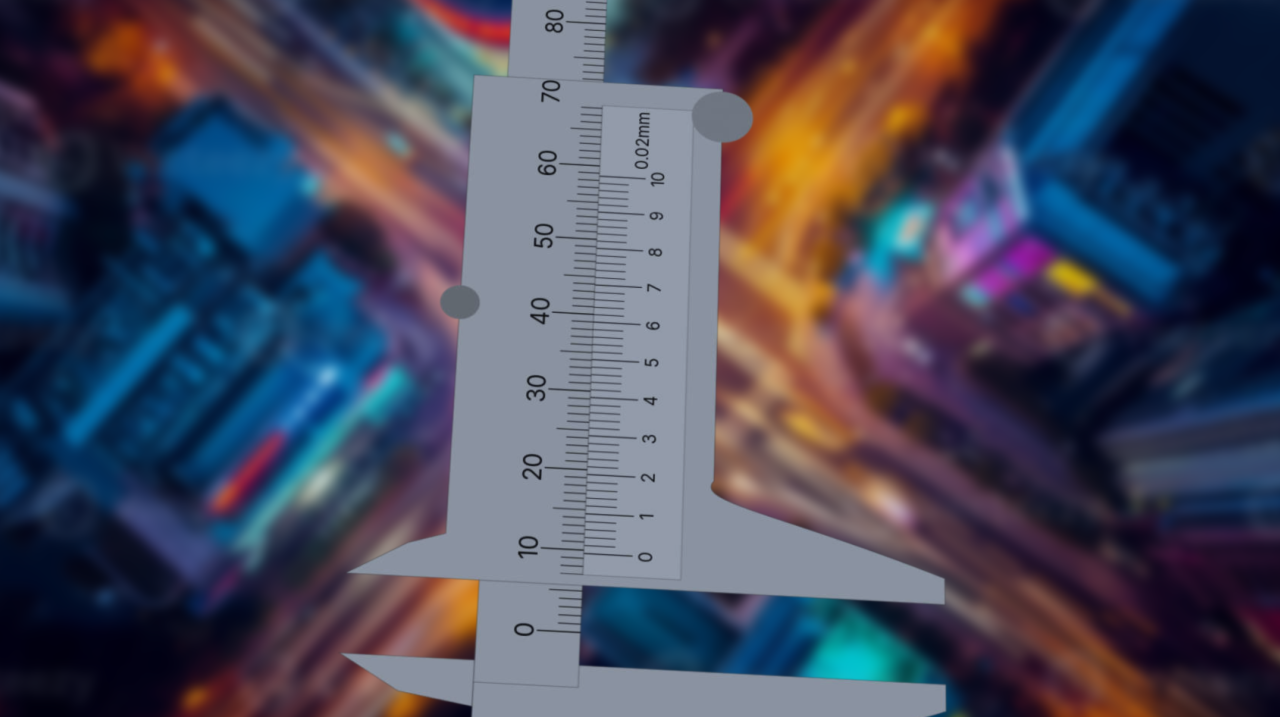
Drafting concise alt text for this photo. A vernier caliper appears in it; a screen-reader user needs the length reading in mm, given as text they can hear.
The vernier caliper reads 9.6 mm
